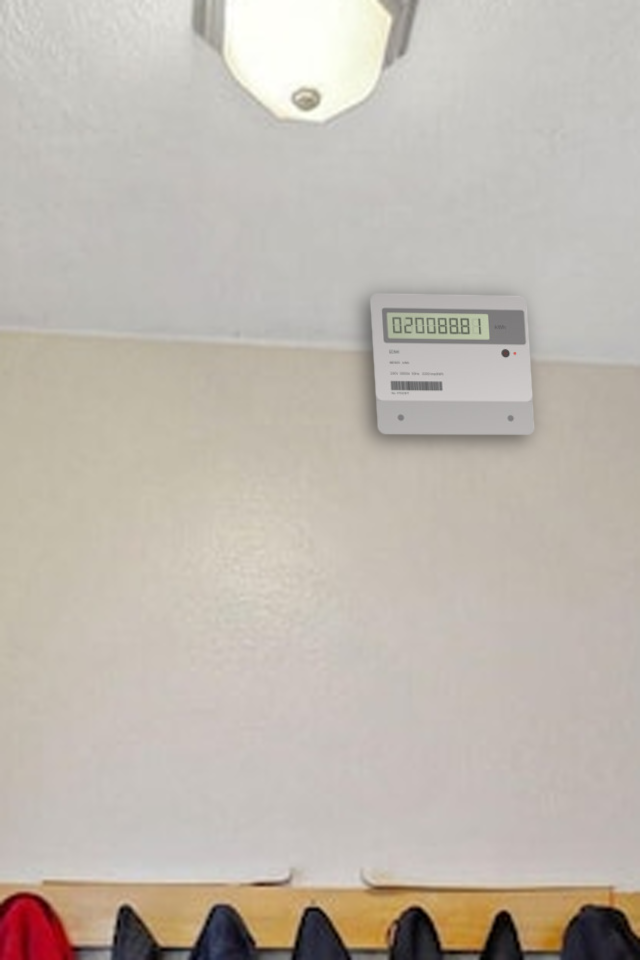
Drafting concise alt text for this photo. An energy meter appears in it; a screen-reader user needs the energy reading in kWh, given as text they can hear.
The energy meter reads 20088.81 kWh
